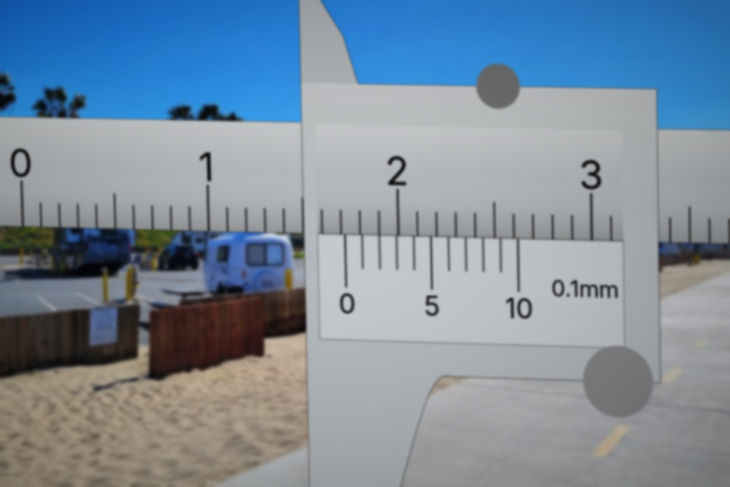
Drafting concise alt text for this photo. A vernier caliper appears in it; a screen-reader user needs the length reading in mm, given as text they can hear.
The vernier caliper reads 17.2 mm
